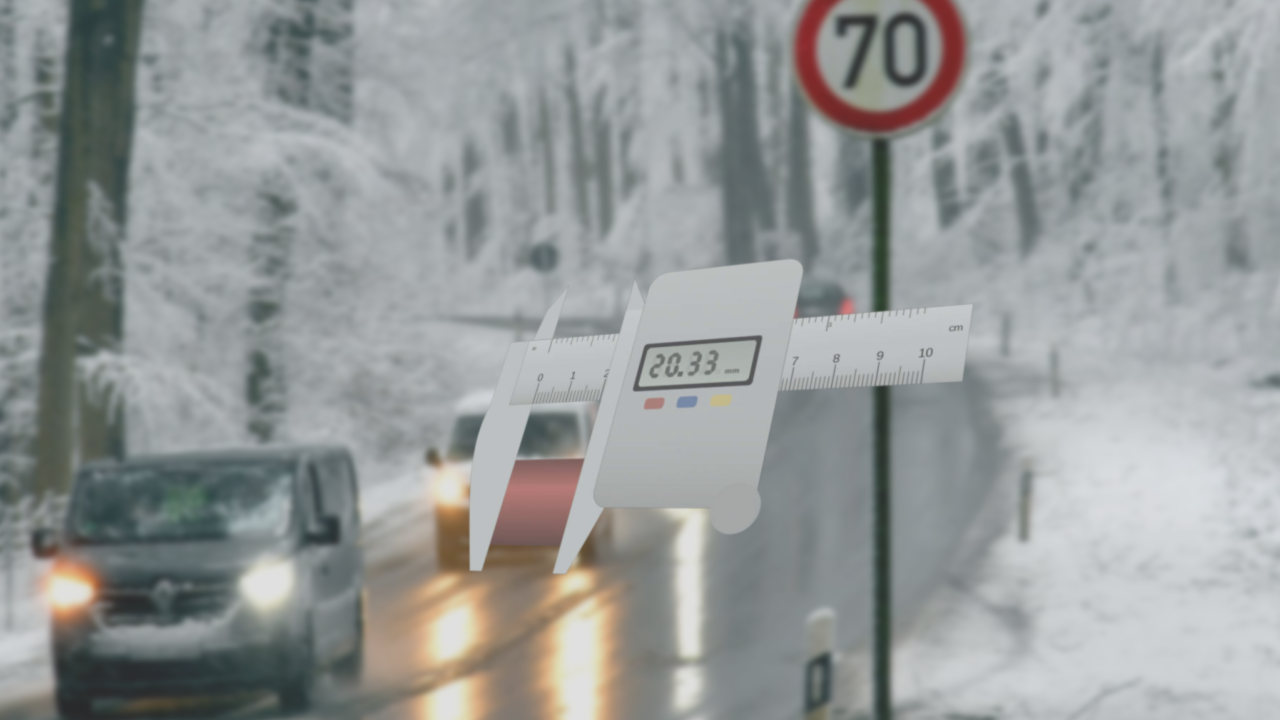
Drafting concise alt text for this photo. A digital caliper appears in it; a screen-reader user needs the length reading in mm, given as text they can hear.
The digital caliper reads 20.33 mm
